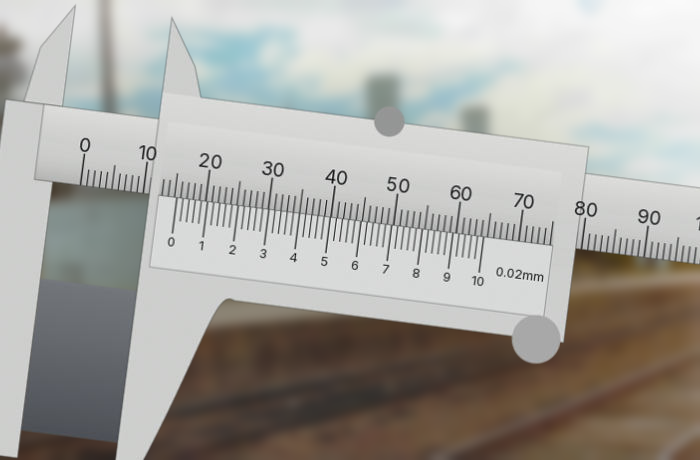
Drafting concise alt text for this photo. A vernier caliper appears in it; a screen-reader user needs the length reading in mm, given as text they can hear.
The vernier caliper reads 15.4 mm
